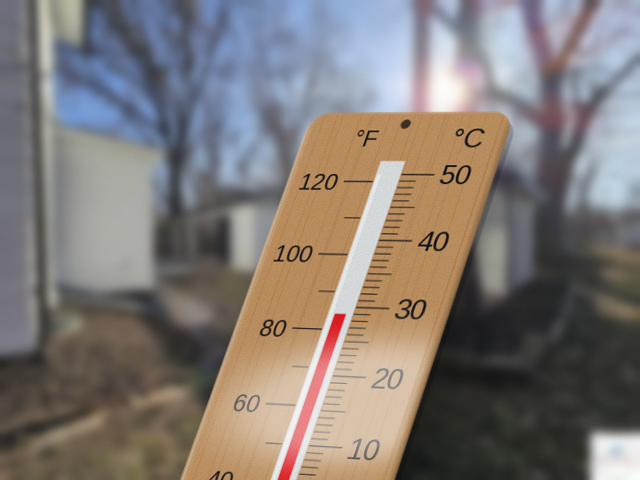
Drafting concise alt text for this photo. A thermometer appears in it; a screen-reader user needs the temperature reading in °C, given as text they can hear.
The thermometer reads 29 °C
